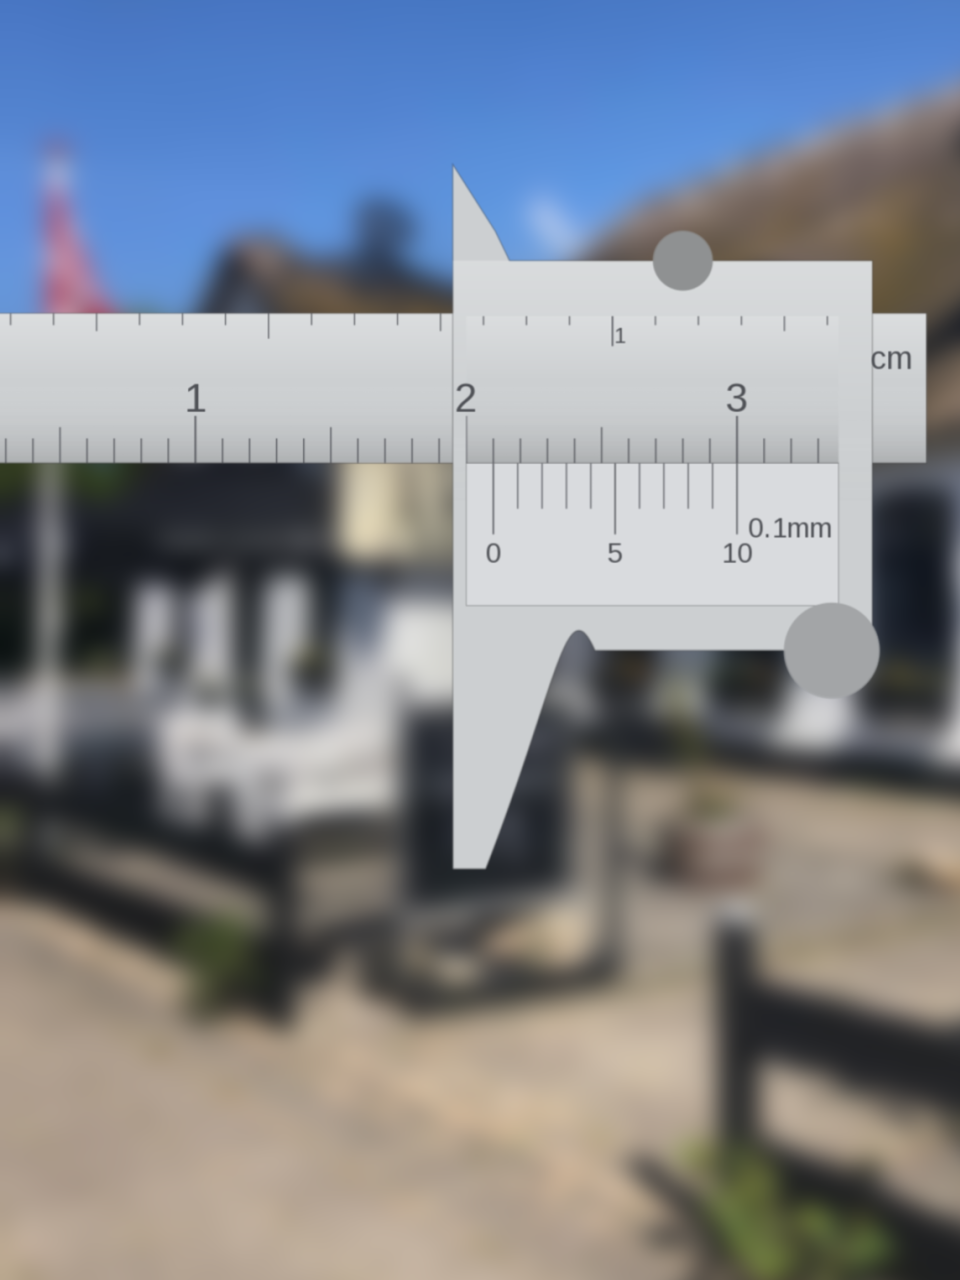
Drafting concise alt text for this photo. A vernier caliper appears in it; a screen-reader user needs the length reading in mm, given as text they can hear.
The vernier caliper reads 21.0 mm
